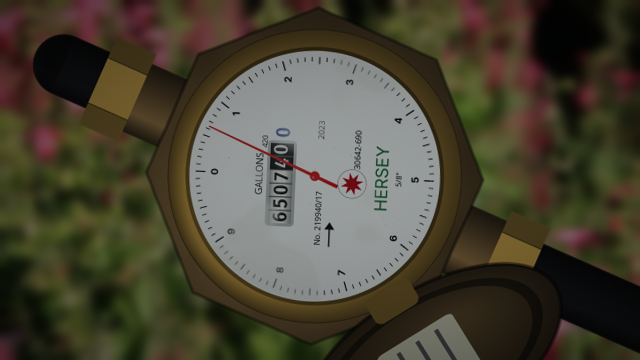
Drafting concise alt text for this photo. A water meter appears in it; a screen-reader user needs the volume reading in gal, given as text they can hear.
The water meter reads 6507400.6 gal
